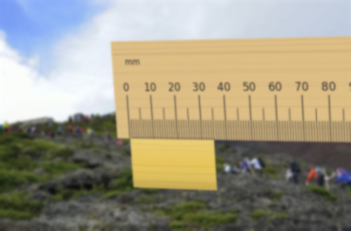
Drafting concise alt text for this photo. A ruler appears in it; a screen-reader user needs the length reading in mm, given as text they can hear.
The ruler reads 35 mm
